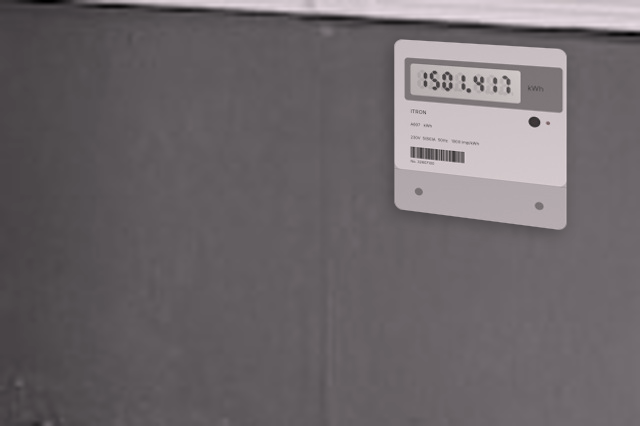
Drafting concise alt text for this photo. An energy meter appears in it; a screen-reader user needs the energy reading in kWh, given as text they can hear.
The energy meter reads 1501.417 kWh
